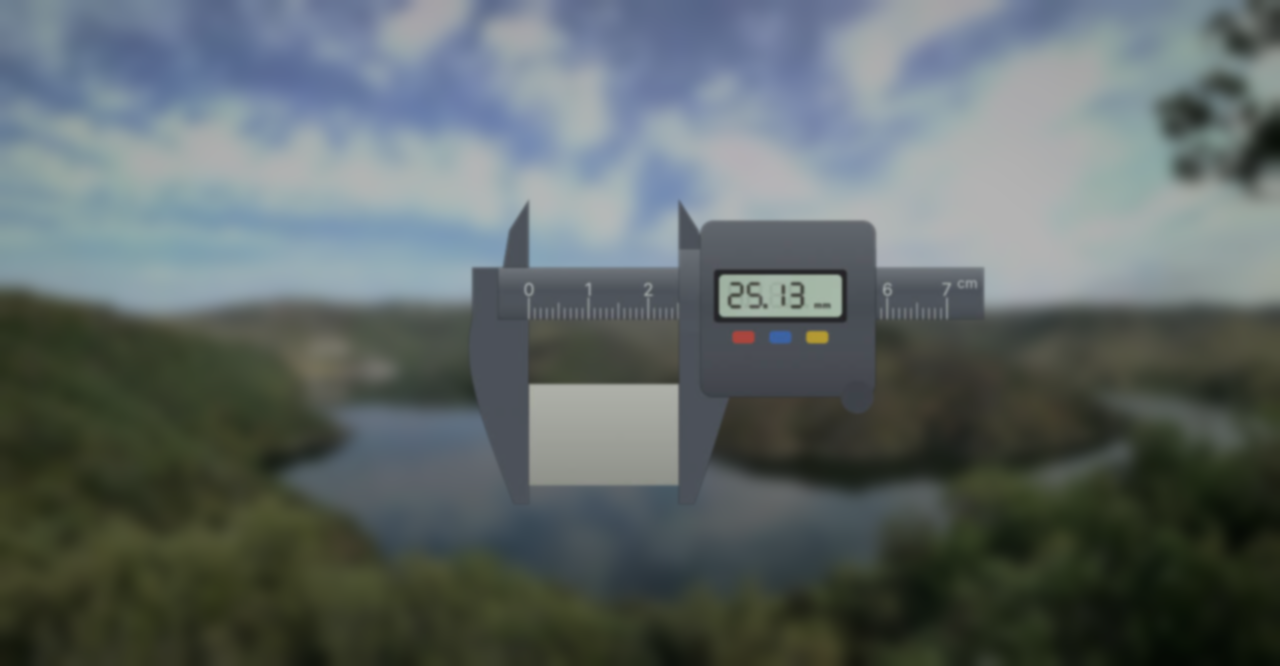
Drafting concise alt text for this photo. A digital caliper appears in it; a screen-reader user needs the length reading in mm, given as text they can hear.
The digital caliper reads 25.13 mm
